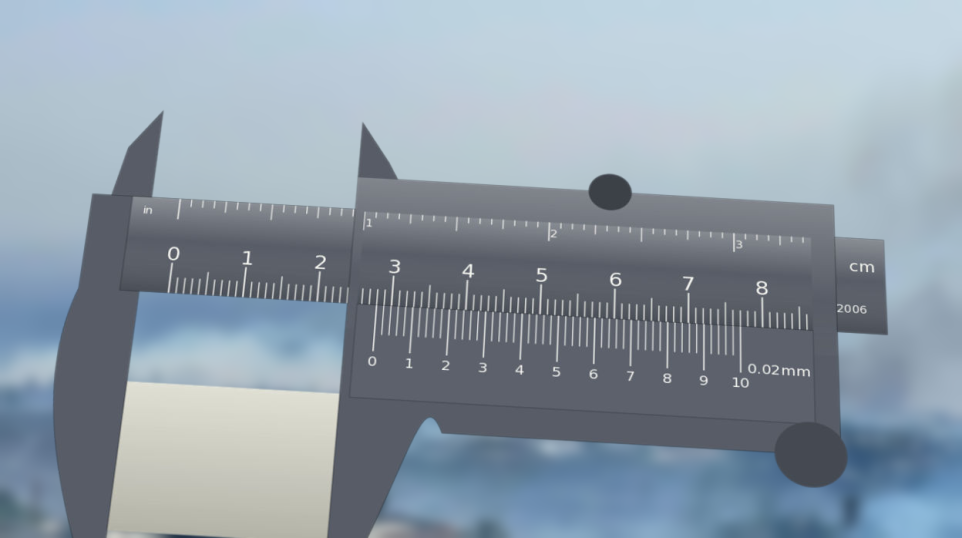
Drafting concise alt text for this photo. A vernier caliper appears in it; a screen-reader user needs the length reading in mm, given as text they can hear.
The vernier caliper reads 28.0 mm
